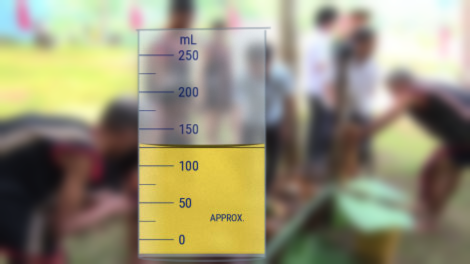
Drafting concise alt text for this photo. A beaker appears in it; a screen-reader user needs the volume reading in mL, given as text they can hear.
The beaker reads 125 mL
